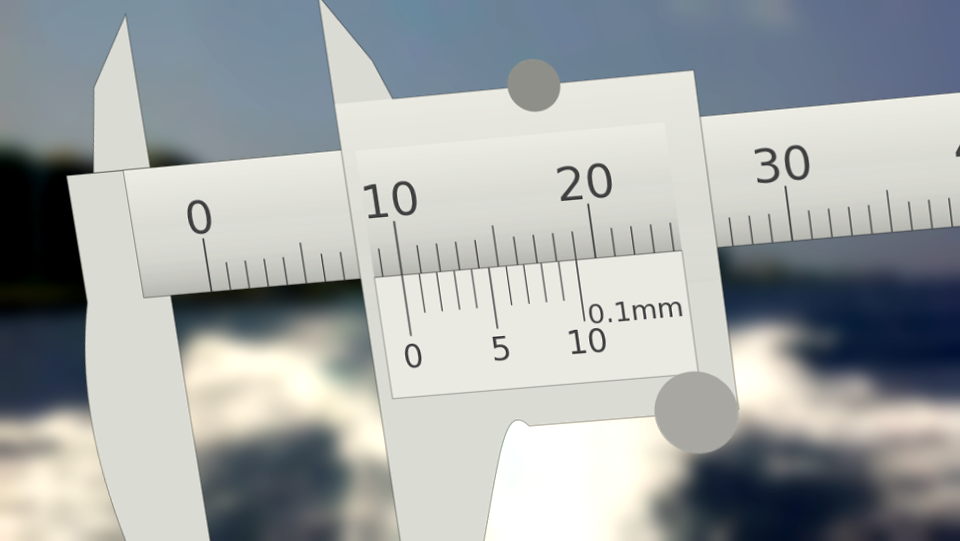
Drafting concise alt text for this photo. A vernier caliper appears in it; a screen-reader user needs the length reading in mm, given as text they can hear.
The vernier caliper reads 10.0 mm
